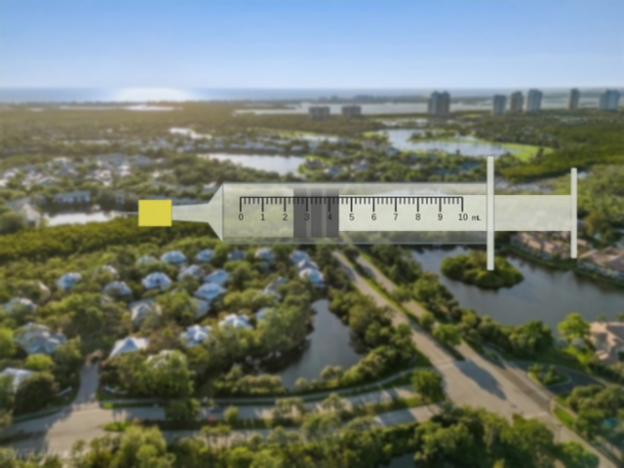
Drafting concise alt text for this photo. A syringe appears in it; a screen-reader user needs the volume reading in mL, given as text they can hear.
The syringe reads 2.4 mL
